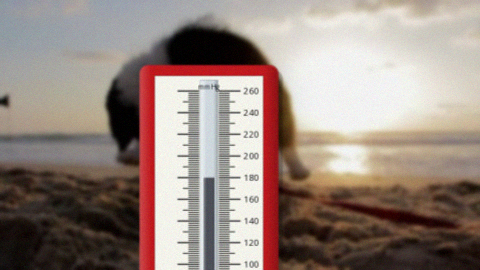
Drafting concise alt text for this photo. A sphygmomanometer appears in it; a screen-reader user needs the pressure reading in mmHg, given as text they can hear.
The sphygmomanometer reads 180 mmHg
